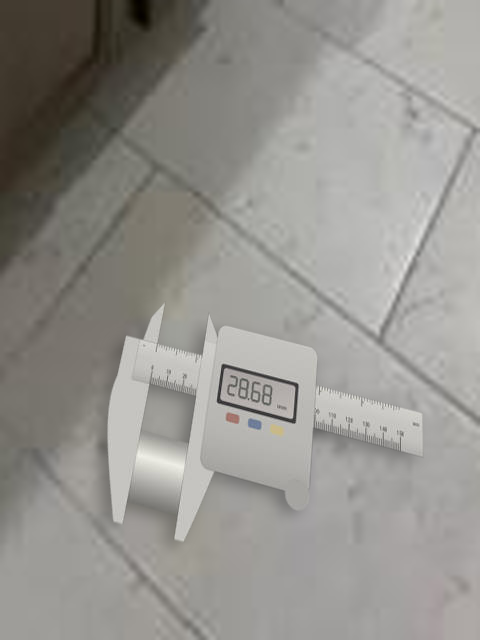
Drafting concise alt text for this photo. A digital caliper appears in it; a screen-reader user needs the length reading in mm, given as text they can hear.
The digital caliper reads 28.68 mm
